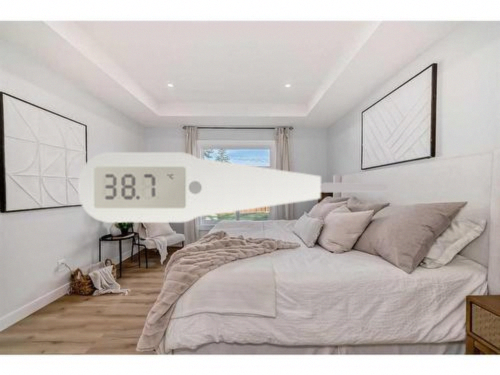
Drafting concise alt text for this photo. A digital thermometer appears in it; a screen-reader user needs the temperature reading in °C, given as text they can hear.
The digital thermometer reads 38.7 °C
